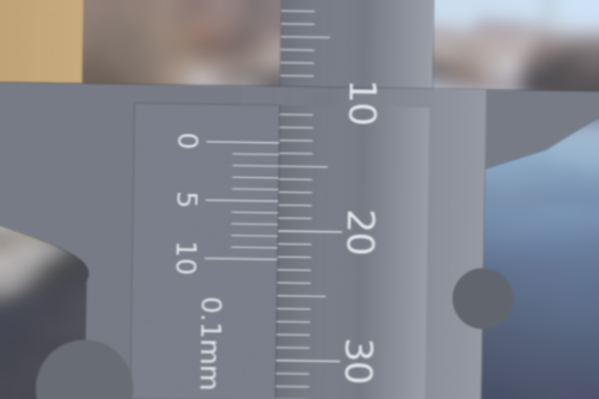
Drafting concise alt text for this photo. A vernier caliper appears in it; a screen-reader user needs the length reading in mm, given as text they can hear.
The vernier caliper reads 13.2 mm
